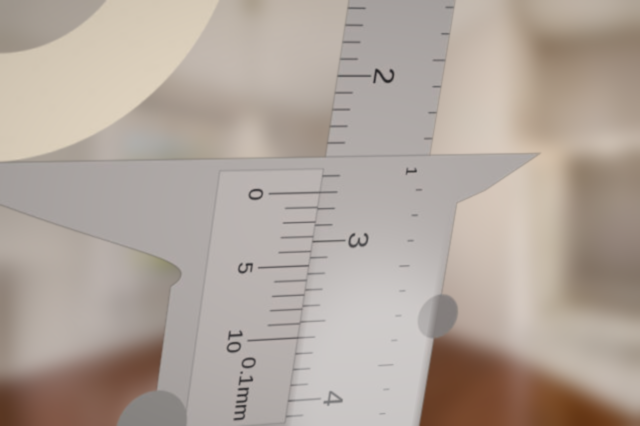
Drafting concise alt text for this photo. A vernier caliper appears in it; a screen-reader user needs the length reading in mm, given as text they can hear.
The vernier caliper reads 27.0 mm
